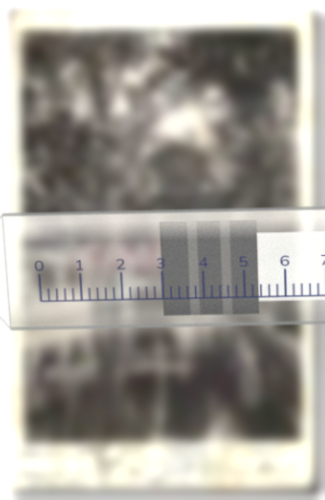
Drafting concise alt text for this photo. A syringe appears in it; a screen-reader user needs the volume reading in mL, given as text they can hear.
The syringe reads 3 mL
